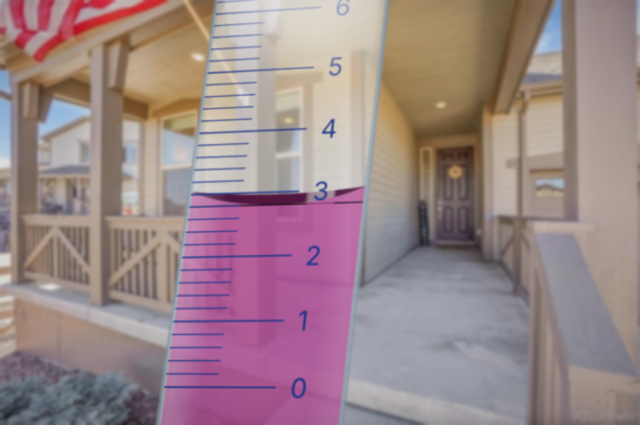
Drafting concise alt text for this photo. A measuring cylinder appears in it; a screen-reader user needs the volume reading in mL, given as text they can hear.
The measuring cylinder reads 2.8 mL
